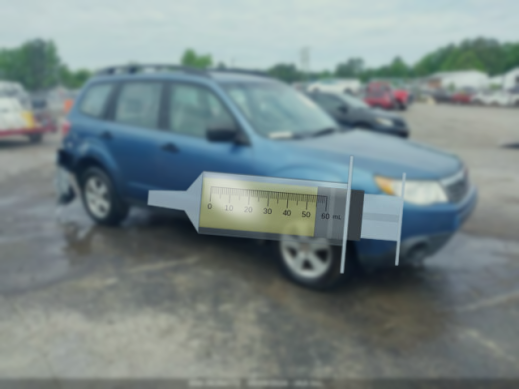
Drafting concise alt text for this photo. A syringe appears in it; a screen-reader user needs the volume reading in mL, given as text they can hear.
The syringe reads 55 mL
